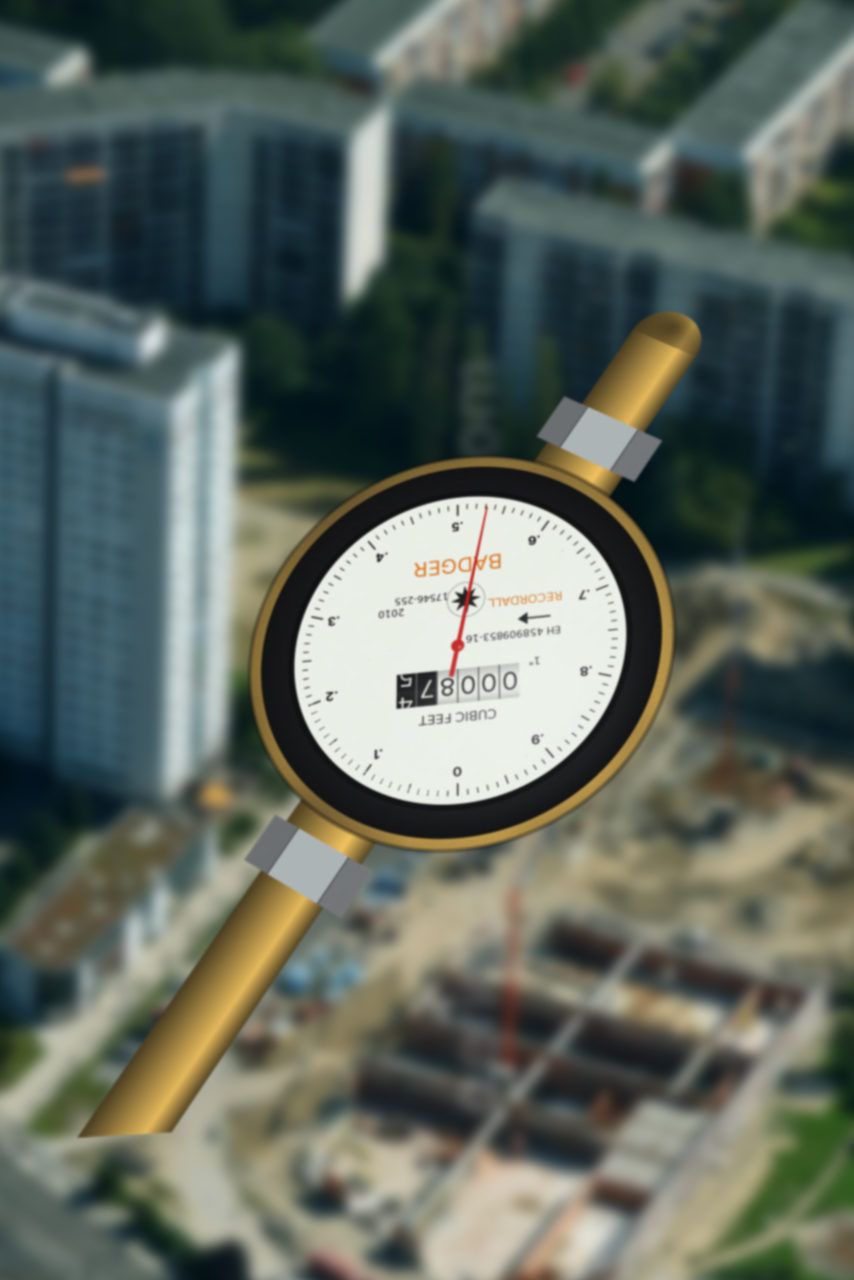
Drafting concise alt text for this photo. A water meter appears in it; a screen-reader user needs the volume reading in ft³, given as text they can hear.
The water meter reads 874.53 ft³
